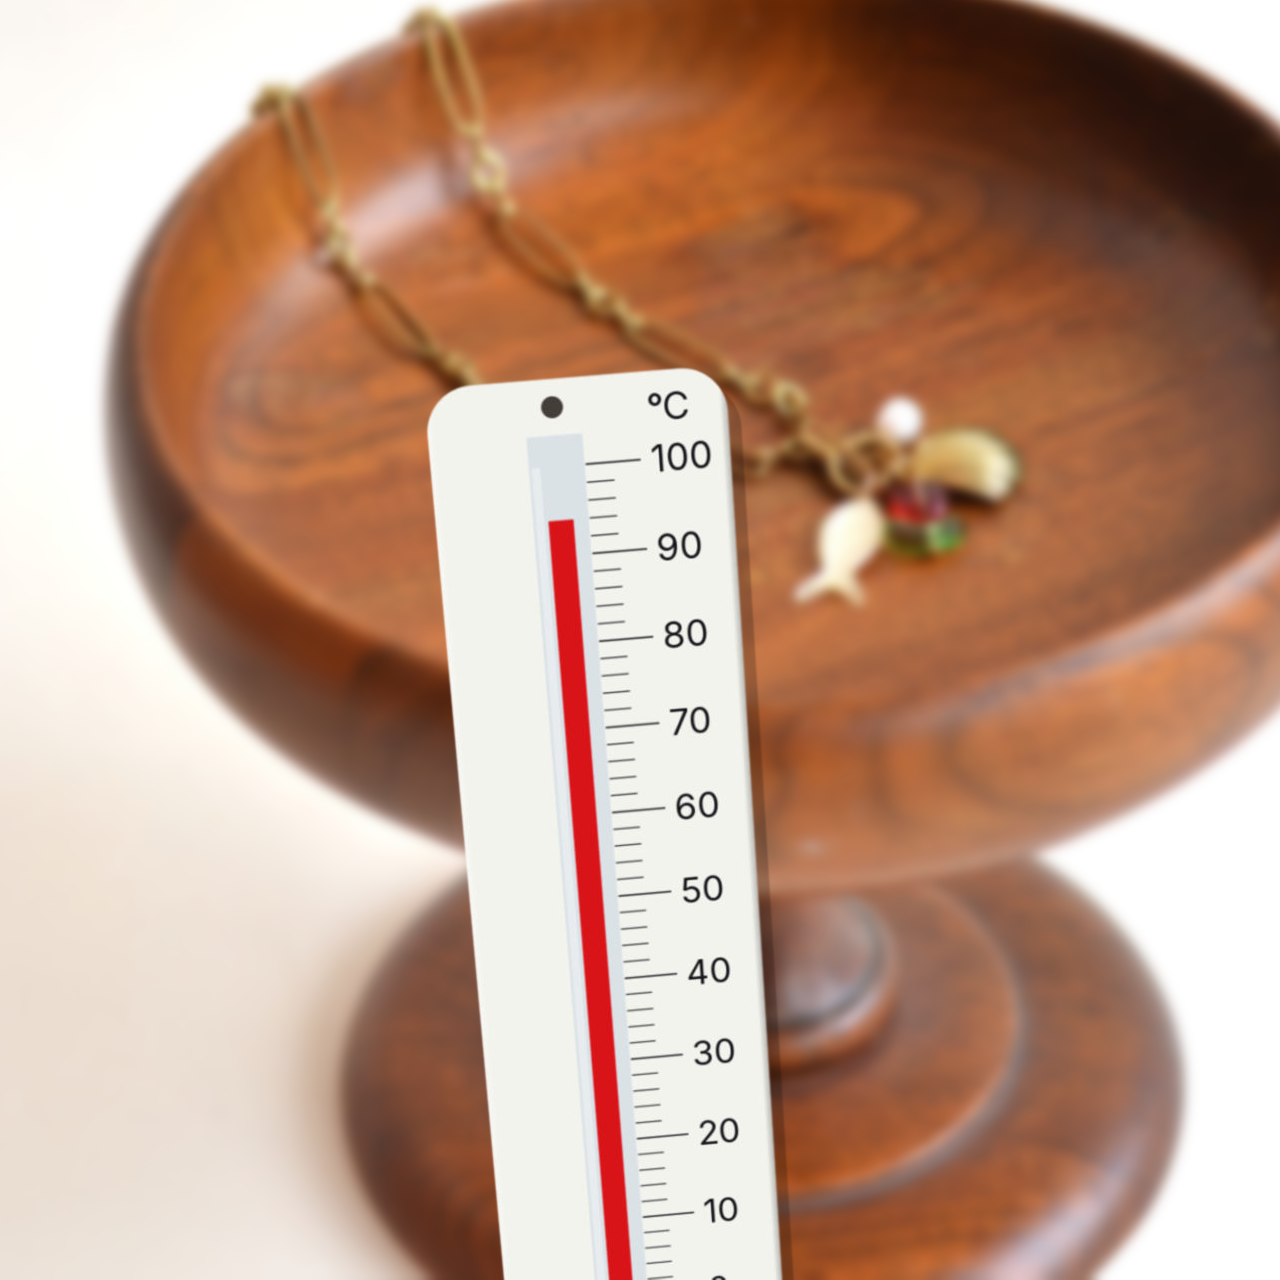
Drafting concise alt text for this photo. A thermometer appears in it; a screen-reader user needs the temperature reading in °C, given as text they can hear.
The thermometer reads 94 °C
